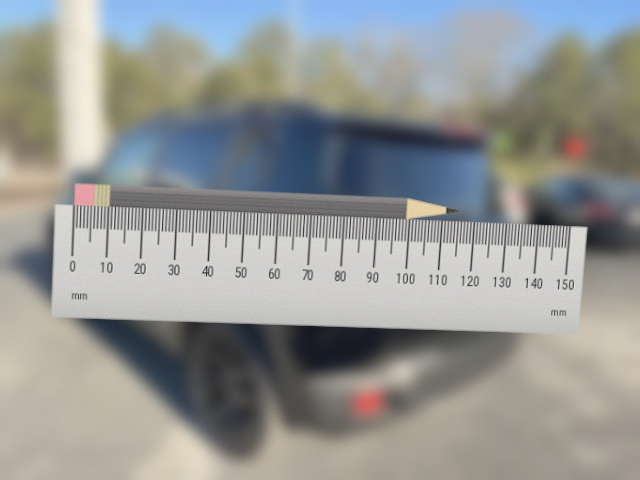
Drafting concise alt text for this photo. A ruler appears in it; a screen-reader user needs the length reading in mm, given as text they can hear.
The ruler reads 115 mm
